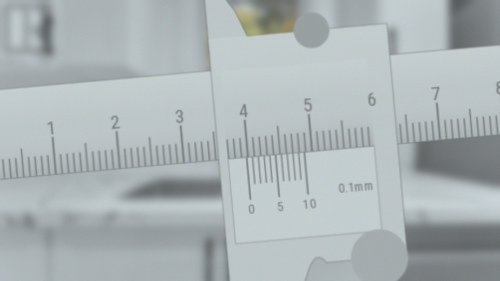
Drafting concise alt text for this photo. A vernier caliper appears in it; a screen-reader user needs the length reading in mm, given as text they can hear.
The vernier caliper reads 39.8 mm
